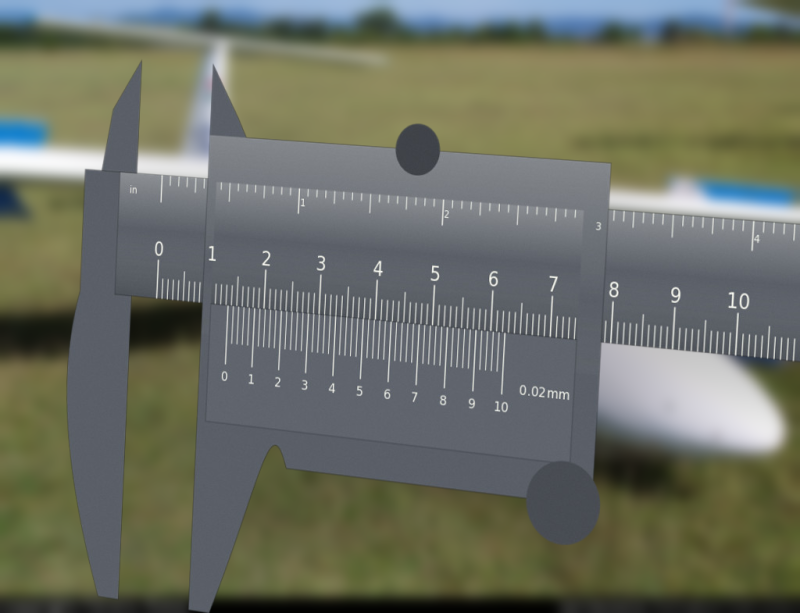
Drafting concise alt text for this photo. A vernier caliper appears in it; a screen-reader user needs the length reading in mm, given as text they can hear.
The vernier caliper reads 13.4 mm
